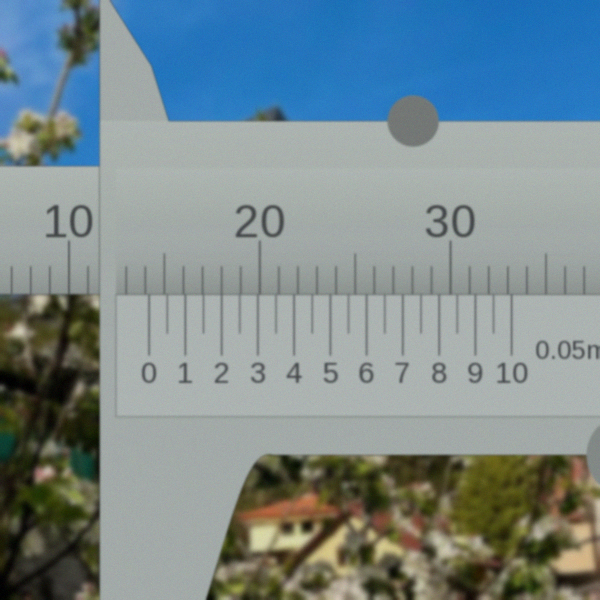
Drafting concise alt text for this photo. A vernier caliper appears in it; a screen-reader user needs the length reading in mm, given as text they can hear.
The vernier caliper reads 14.2 mm
